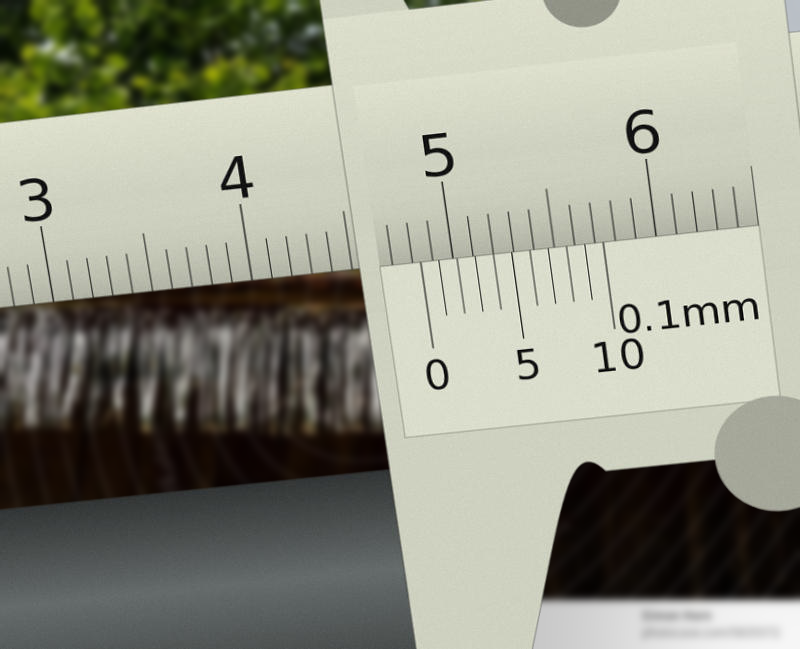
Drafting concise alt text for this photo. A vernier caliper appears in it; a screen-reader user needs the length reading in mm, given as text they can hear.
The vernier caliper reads 48.4 mm
